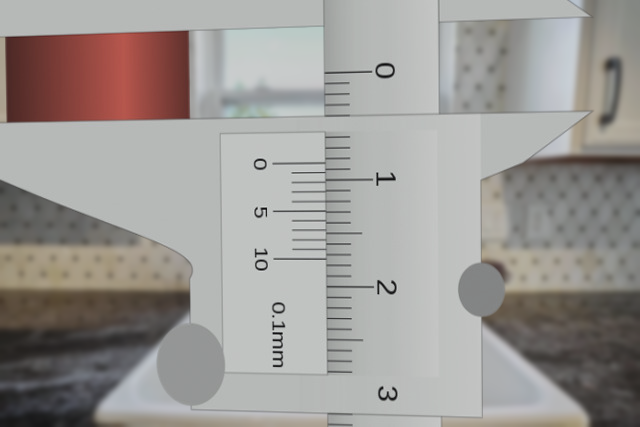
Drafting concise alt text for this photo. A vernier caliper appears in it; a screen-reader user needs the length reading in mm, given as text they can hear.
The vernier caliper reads 8.4 mm
